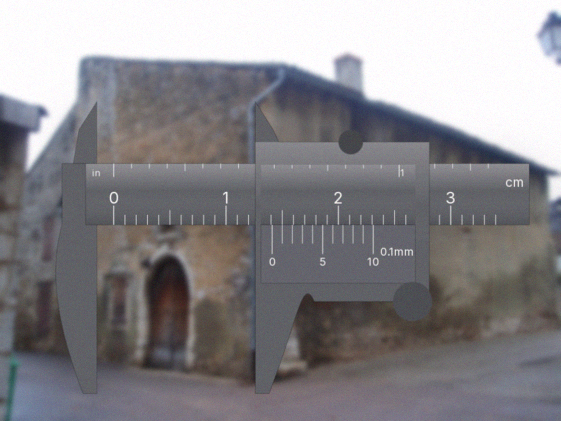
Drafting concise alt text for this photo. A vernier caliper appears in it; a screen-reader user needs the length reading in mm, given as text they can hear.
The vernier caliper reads 14.1 mm
